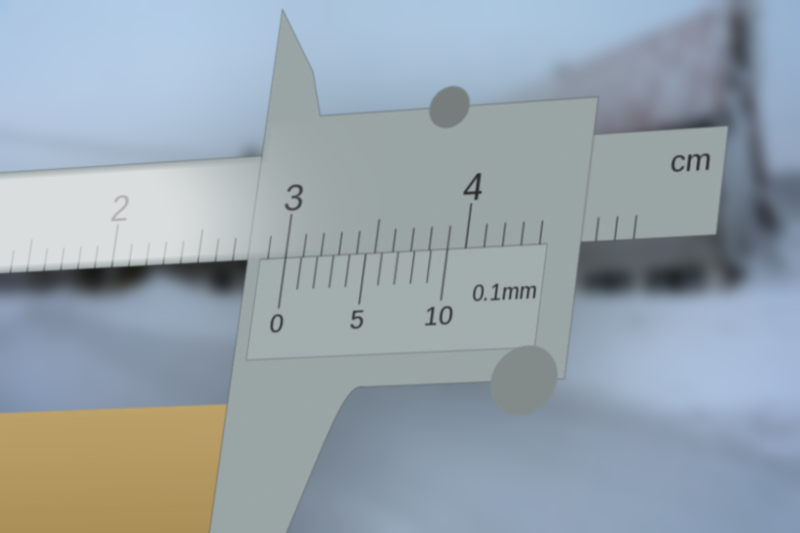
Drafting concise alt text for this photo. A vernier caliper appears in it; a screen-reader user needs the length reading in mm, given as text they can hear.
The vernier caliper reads 30.0 mm
